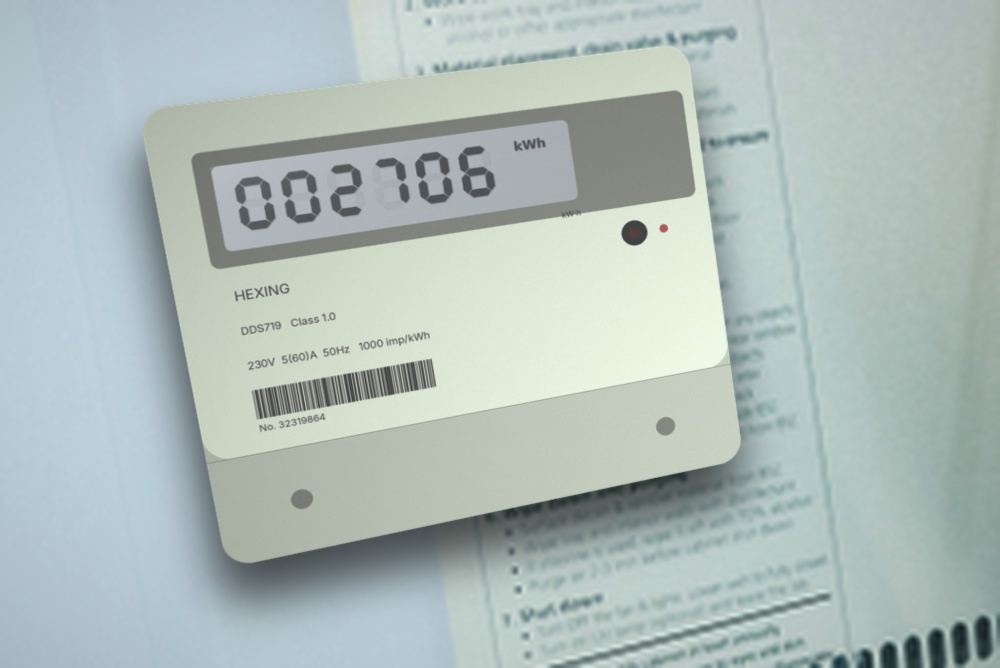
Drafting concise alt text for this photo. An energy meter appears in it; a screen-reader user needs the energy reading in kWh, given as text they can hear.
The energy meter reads 2706 kWh
